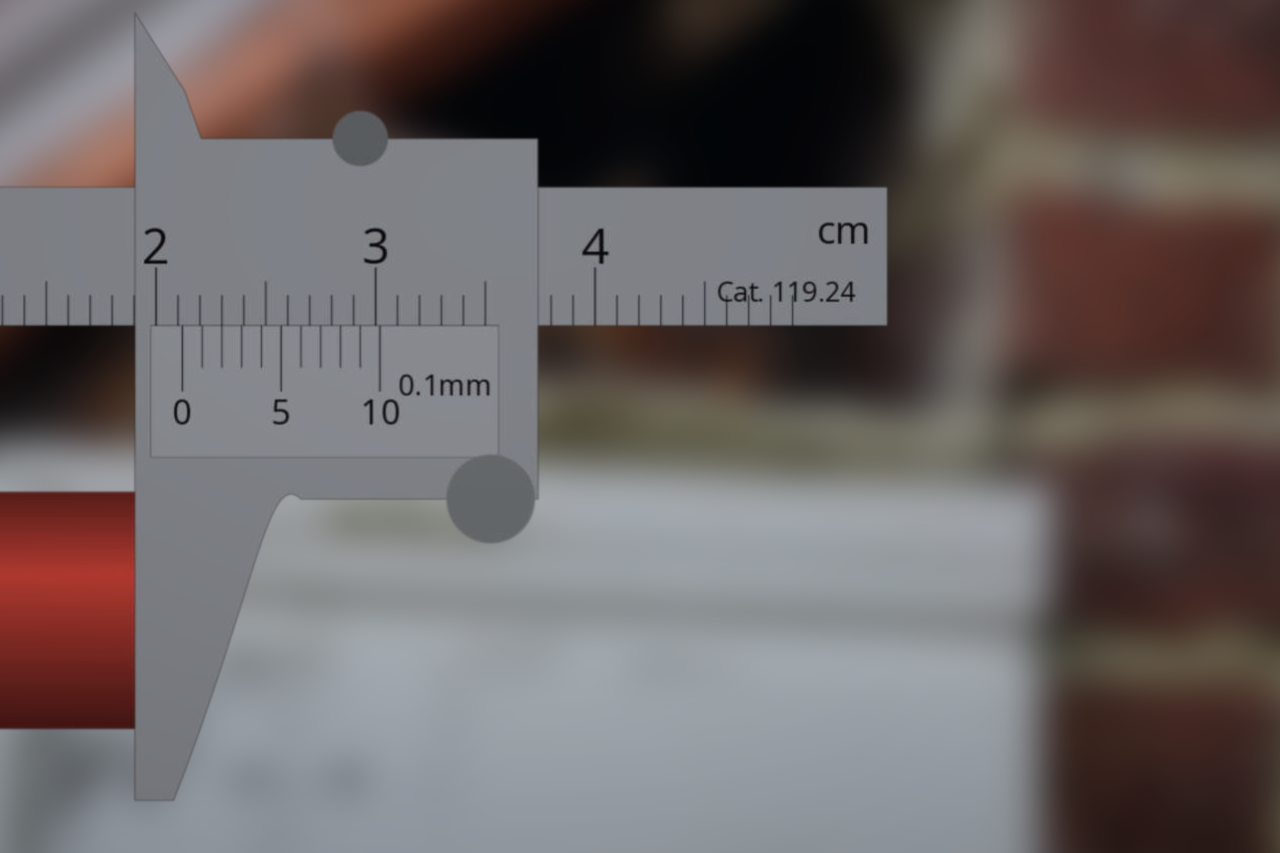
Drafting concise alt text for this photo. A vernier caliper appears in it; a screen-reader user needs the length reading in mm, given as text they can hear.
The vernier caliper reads 21.2 mm
